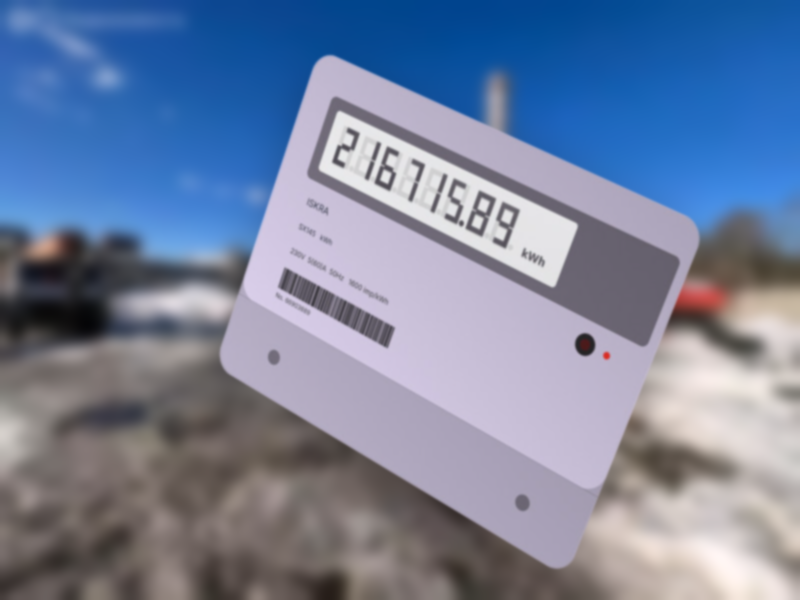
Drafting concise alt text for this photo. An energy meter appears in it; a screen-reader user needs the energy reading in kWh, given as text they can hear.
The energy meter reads 216715.89 kWh
